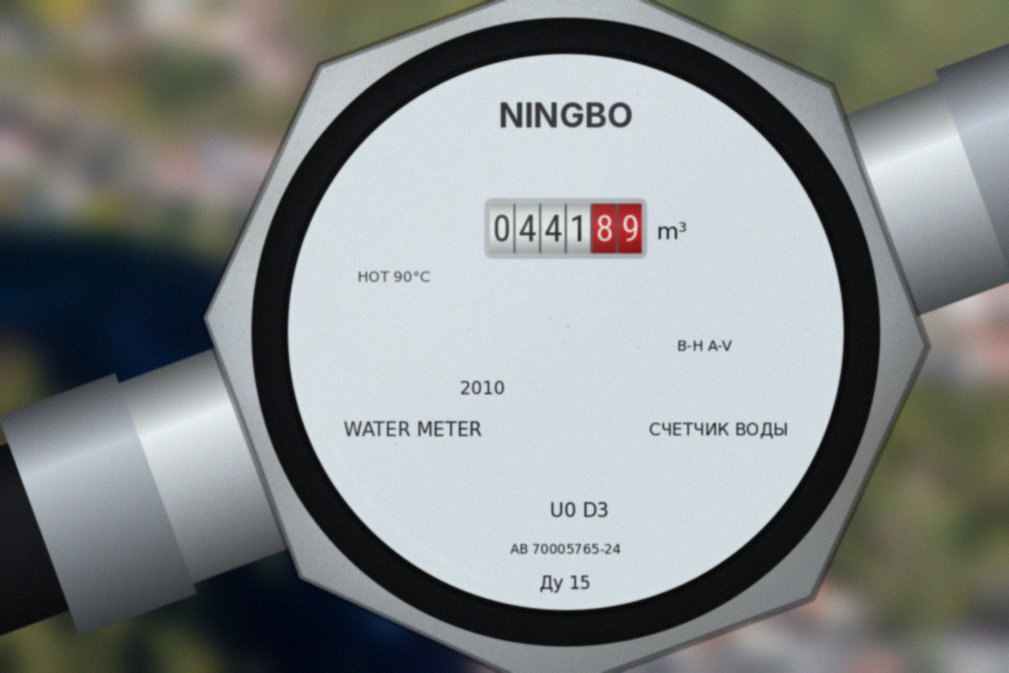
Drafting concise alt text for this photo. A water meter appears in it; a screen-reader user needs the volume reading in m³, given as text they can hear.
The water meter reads 441.89 m³
